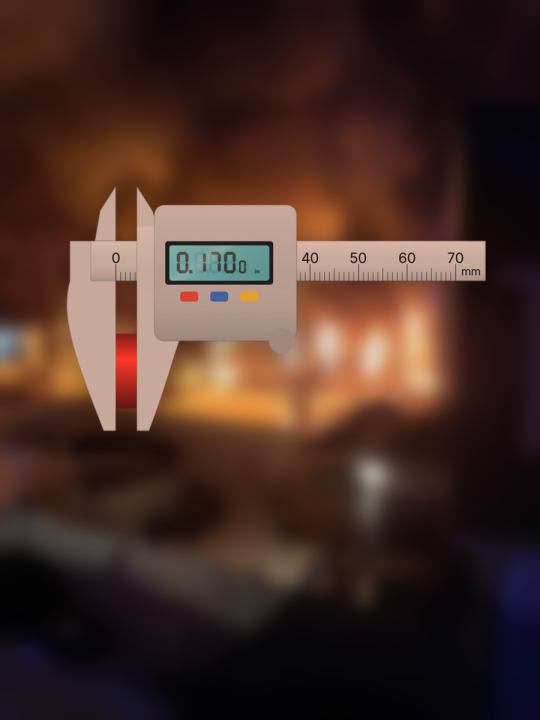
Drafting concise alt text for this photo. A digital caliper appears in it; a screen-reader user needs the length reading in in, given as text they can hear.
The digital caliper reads 0.1700 in
